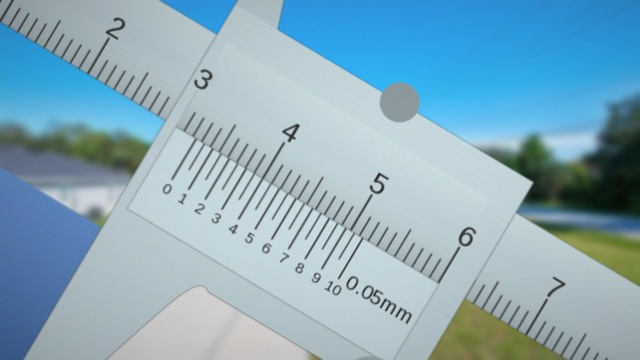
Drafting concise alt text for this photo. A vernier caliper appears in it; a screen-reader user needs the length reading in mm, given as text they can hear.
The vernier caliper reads 32.4 mm
